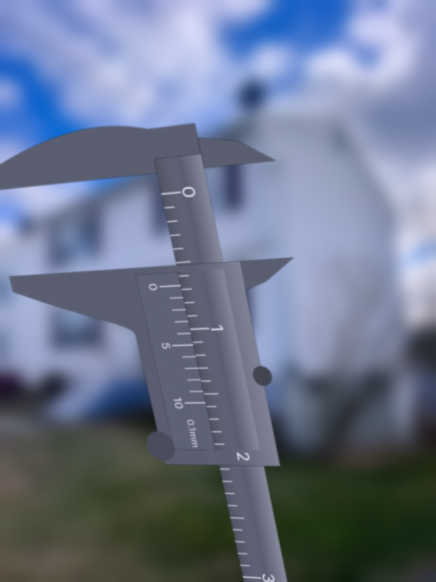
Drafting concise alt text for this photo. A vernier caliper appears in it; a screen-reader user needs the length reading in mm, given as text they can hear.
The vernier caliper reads 6.7 mm
